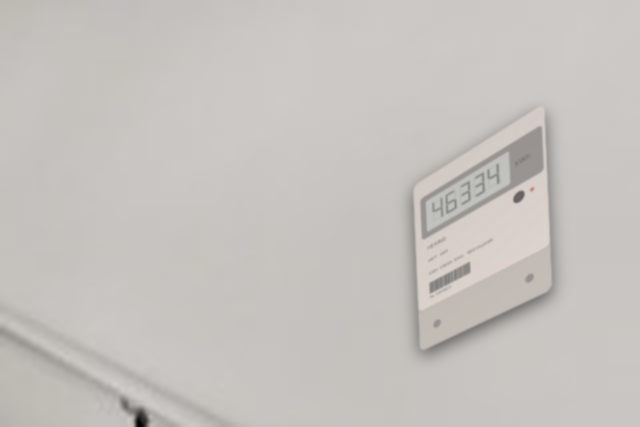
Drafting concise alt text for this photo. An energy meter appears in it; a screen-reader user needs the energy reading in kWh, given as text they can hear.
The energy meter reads 46334 kWh
